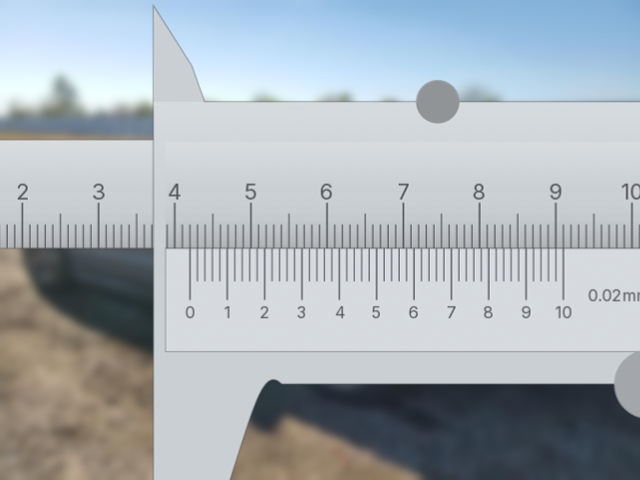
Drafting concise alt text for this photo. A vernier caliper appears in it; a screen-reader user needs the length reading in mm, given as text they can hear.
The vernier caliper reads 42.0 mm
